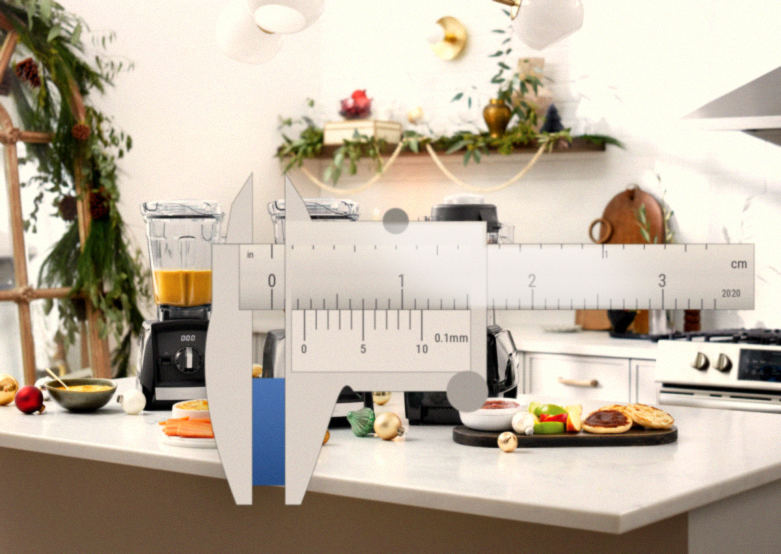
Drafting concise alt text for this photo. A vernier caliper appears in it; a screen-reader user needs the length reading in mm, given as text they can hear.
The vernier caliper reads 2.5 mm
